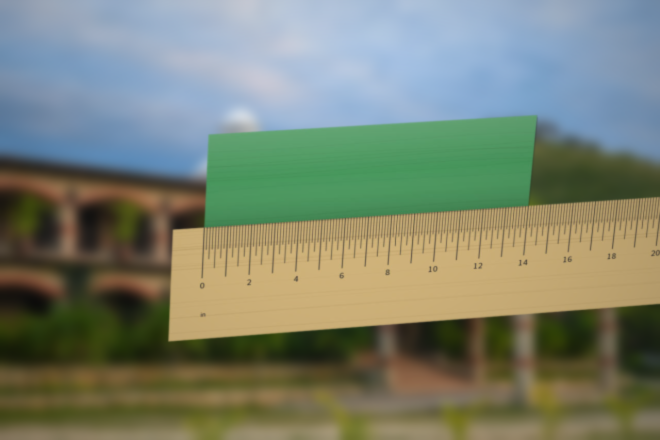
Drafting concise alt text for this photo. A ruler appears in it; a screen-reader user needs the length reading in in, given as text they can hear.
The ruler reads 14 in
